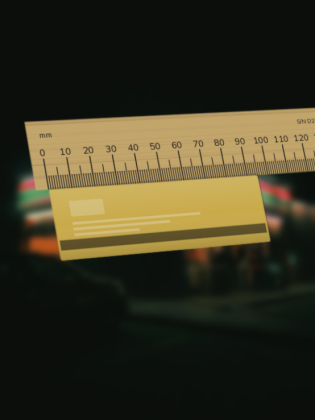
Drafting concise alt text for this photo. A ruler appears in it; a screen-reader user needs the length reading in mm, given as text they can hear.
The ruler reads 95 mm
